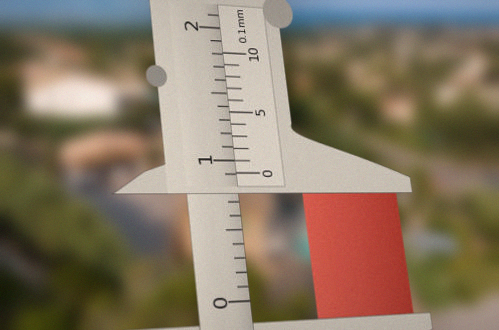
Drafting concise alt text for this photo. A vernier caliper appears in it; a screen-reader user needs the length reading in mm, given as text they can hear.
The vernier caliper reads 9.1 mm
